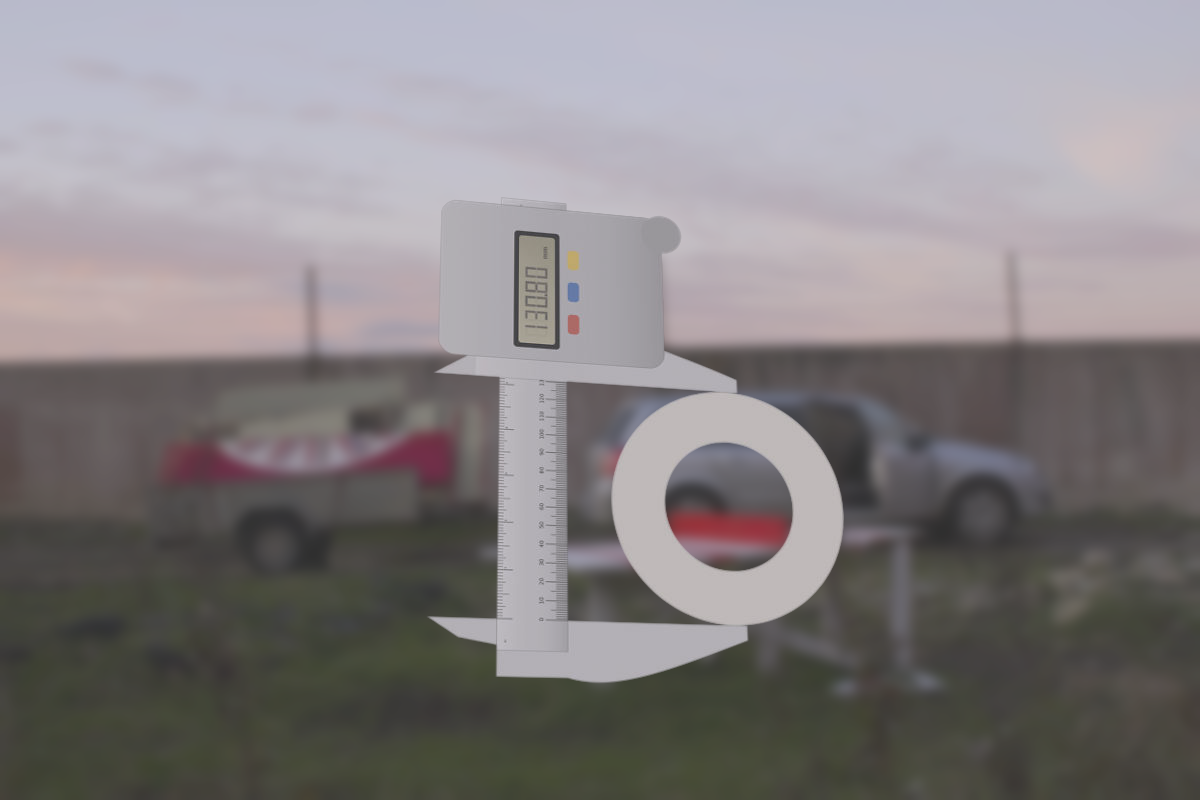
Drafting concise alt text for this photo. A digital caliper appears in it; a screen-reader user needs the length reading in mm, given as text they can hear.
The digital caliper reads 130.80 mm
